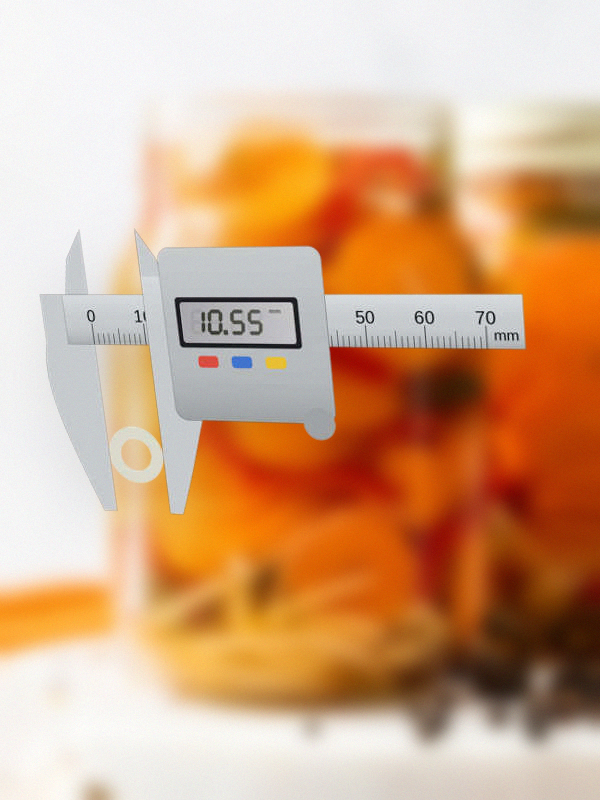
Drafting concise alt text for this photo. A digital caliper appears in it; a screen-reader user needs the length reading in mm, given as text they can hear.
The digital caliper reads 10.55 mm
